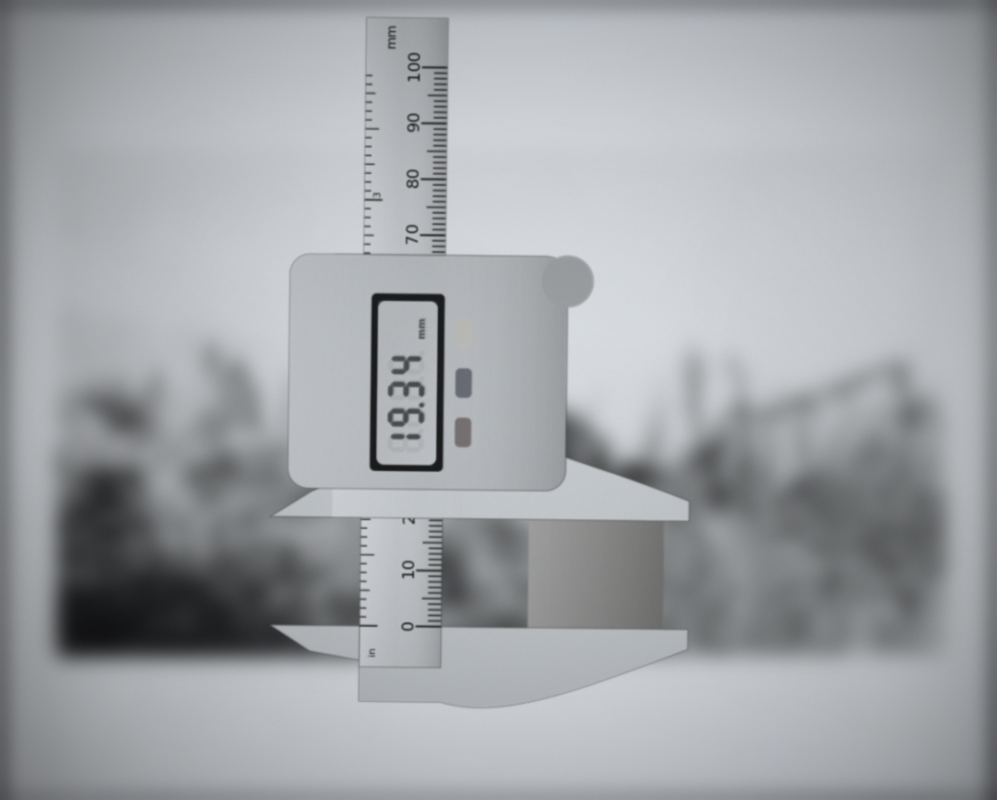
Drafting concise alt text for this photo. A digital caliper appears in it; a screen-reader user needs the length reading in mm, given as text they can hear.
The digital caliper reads 19.34 mm
